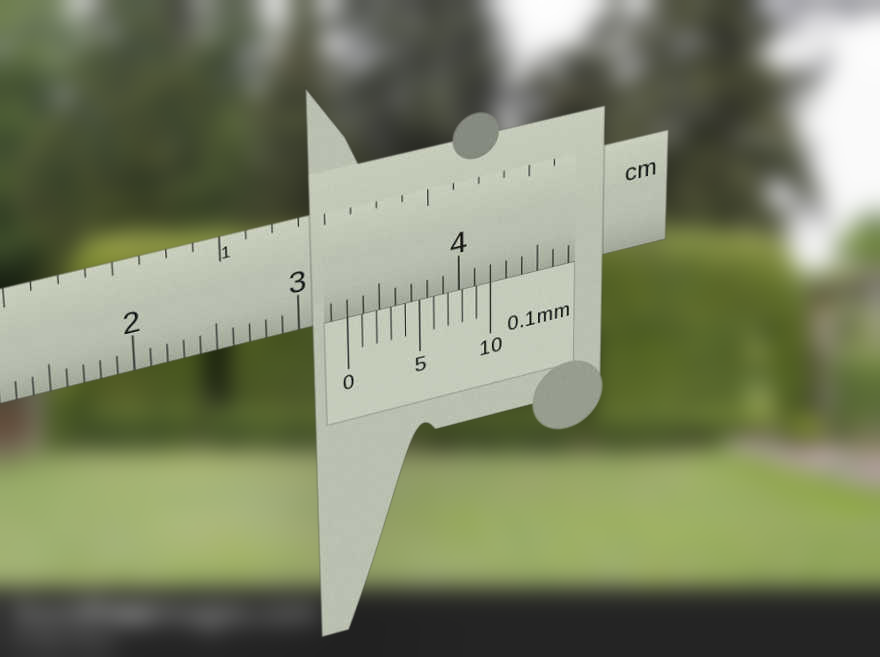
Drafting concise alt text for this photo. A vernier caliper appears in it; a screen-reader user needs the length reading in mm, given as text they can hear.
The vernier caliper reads 33.0 mm
